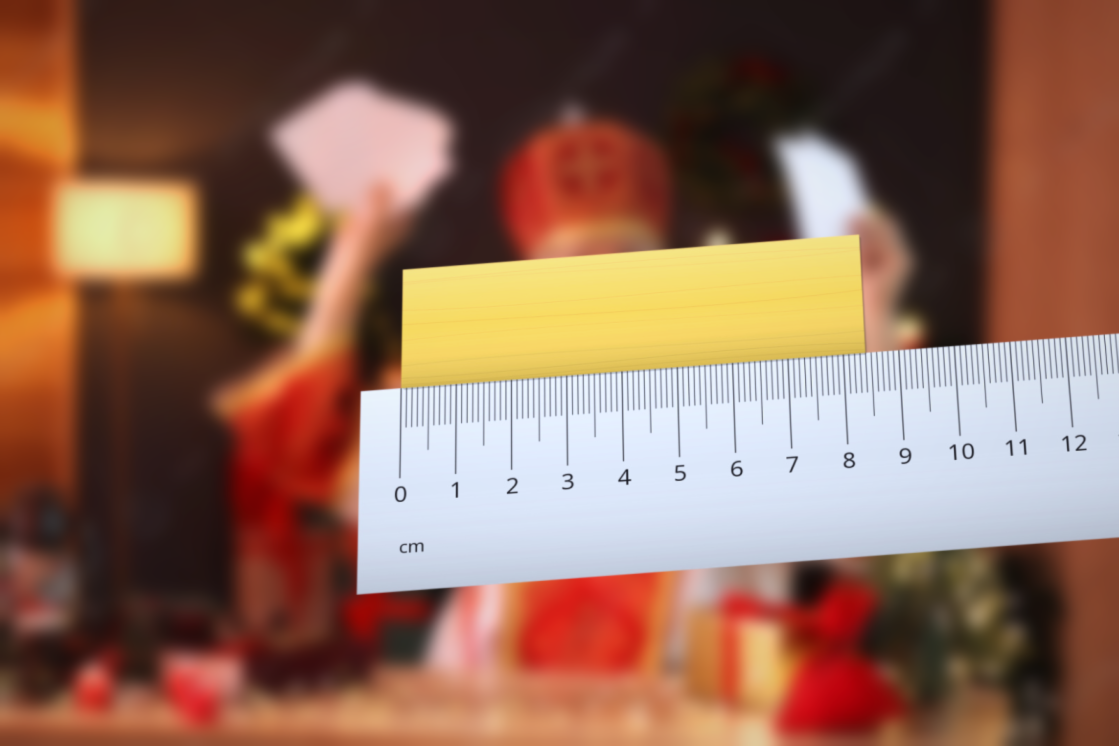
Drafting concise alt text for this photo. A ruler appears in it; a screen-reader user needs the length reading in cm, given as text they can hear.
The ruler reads 8.4 cm
